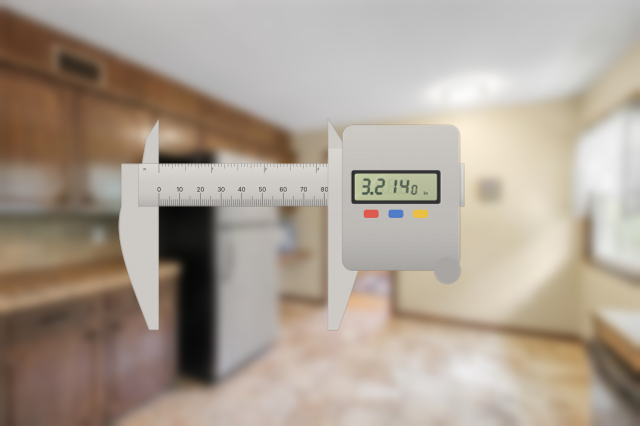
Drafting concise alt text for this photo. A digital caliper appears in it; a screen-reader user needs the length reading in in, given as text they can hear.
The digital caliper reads 3.2140 in
